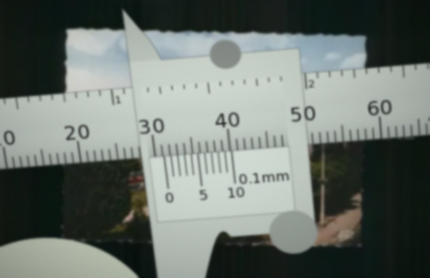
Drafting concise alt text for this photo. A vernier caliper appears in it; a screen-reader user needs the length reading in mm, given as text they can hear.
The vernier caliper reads 31.2 mm
